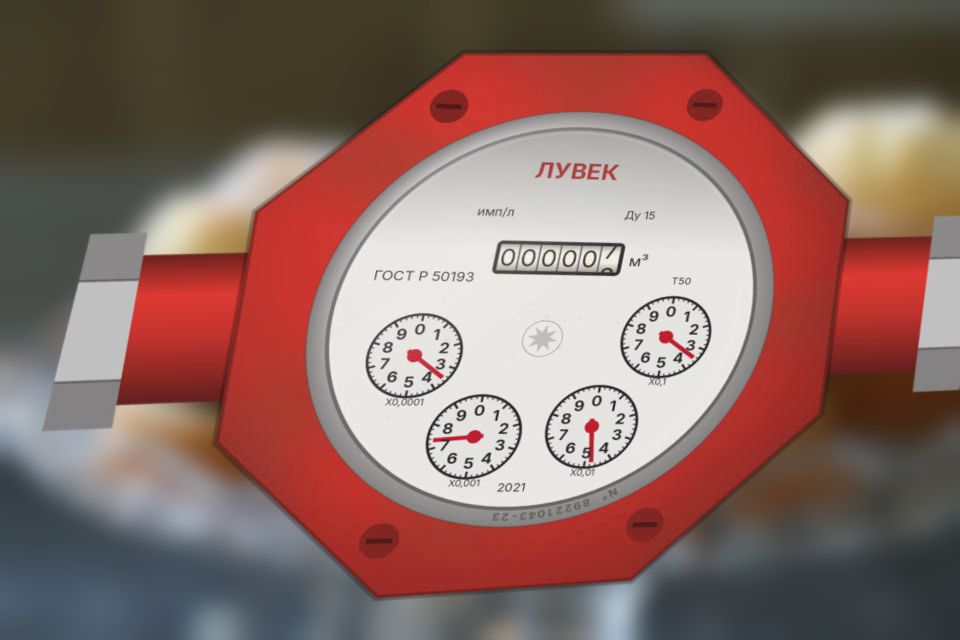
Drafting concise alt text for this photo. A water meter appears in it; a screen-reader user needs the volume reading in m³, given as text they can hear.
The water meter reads 7.3473 m³
